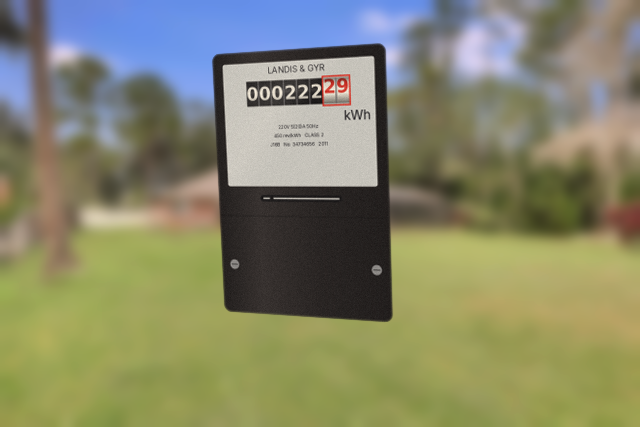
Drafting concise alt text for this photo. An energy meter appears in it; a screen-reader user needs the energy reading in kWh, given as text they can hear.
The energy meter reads 222.29 kWh
